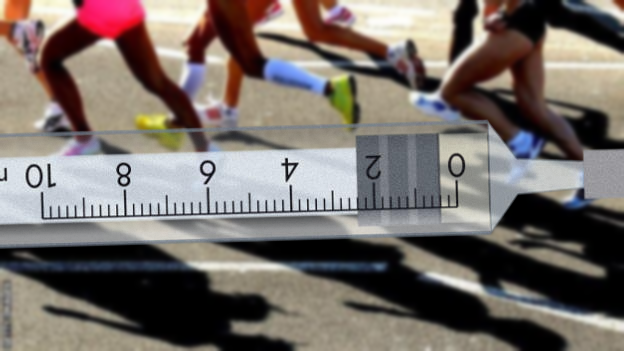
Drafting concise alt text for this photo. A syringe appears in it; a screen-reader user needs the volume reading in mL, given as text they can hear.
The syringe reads 0.4 mL
